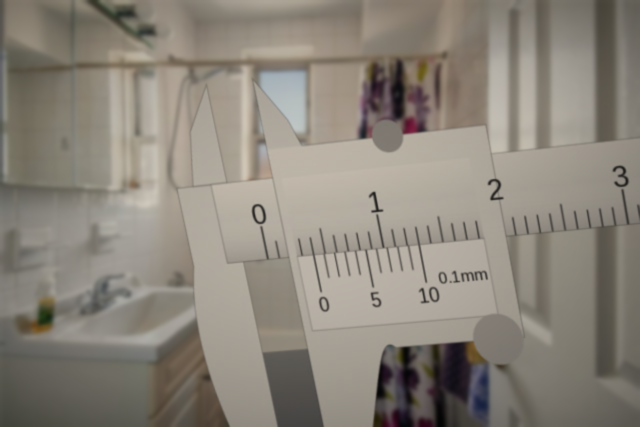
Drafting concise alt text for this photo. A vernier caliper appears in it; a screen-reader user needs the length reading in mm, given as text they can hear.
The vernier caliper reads 4.0 mm
